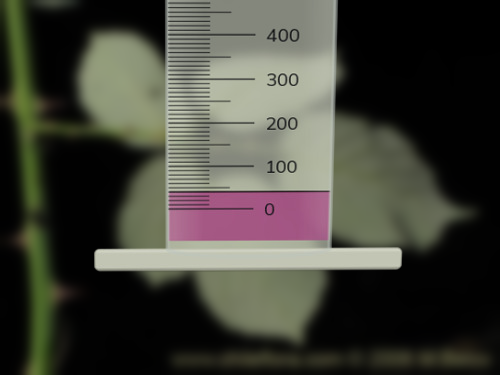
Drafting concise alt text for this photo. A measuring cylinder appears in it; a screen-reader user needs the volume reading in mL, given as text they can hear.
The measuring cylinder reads 40 mL
